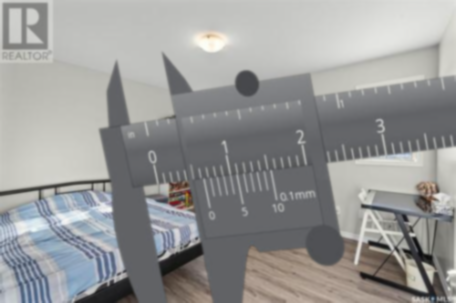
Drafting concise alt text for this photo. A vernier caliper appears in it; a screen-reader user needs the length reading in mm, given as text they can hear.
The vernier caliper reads 6.4 mm
